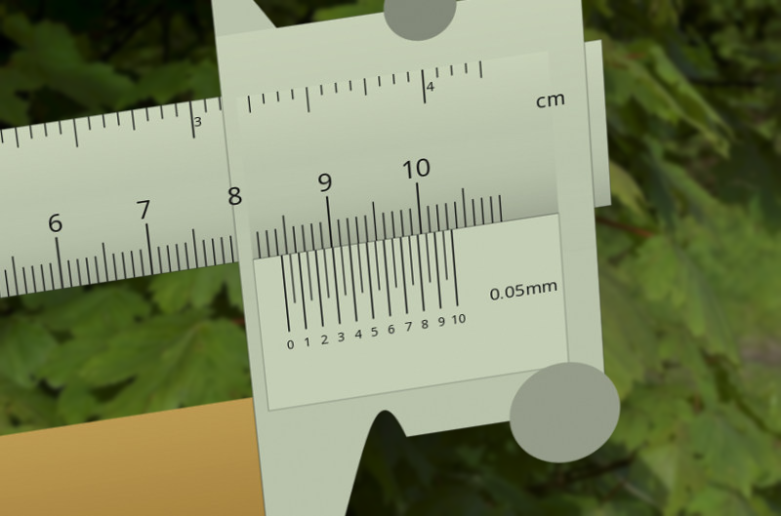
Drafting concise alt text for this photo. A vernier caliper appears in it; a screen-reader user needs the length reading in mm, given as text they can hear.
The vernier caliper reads 84.4 mm
